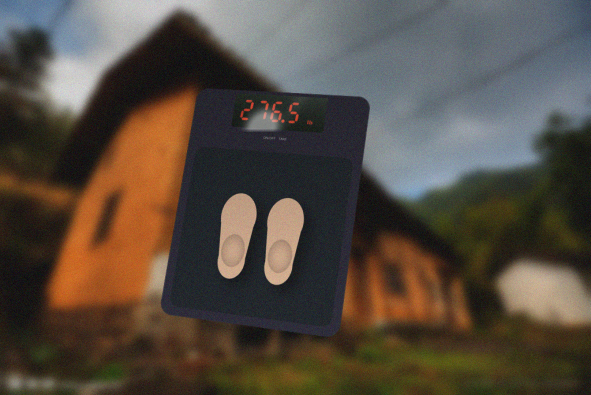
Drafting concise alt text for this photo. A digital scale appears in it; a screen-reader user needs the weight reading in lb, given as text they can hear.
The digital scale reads 276.5 lb
